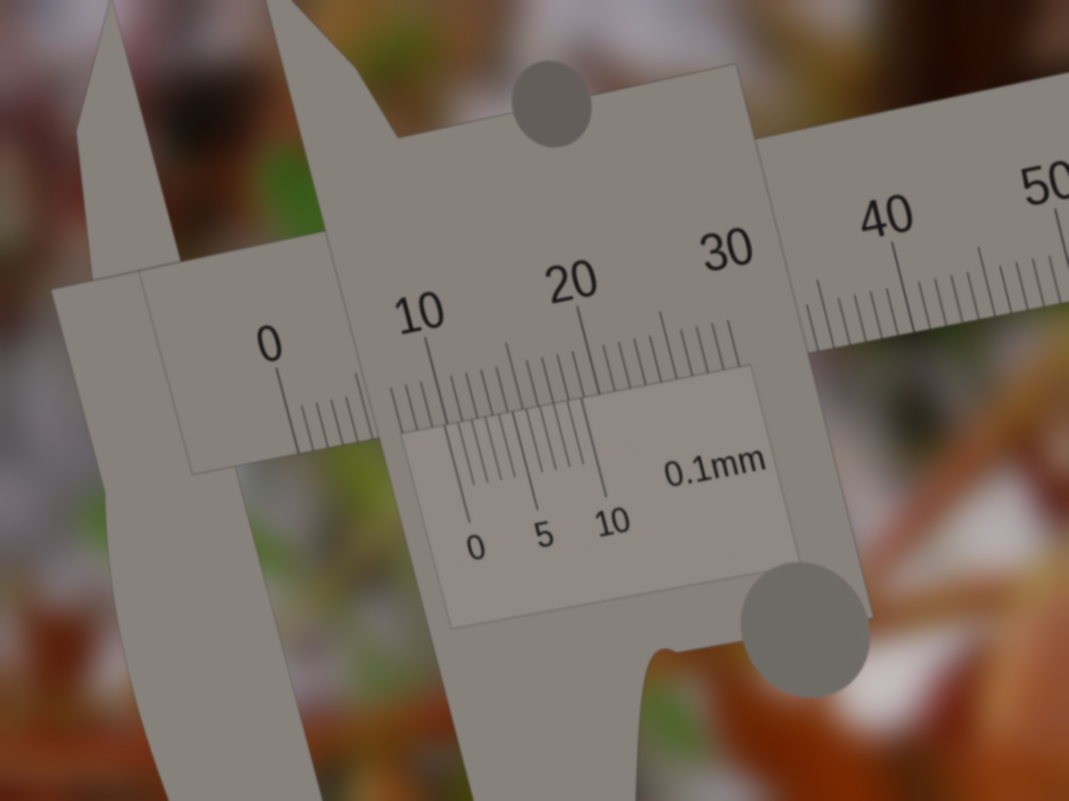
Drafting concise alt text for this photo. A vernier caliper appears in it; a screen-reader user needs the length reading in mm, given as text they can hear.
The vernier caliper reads 9.8 mm
